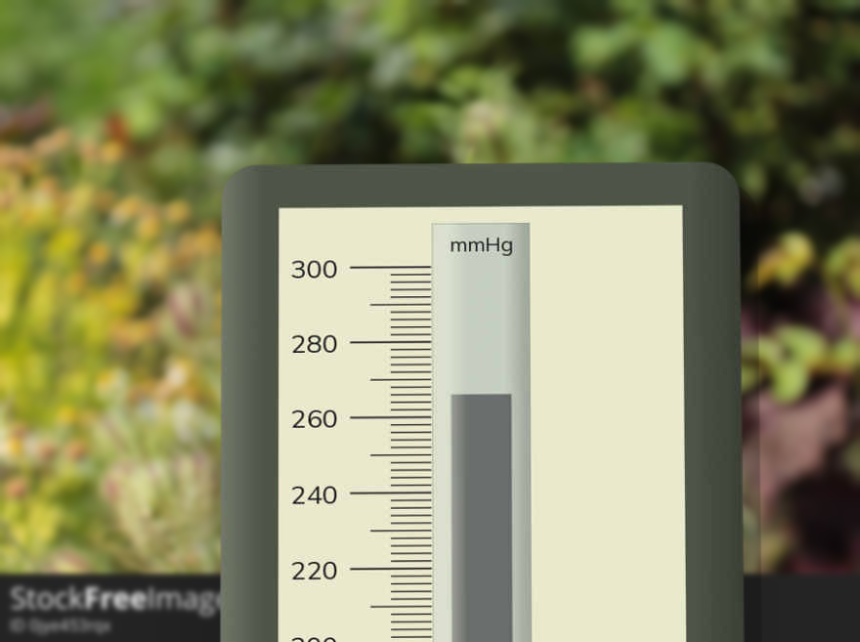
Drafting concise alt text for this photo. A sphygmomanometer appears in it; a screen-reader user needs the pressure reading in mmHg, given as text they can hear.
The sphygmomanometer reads 266 mmHg
